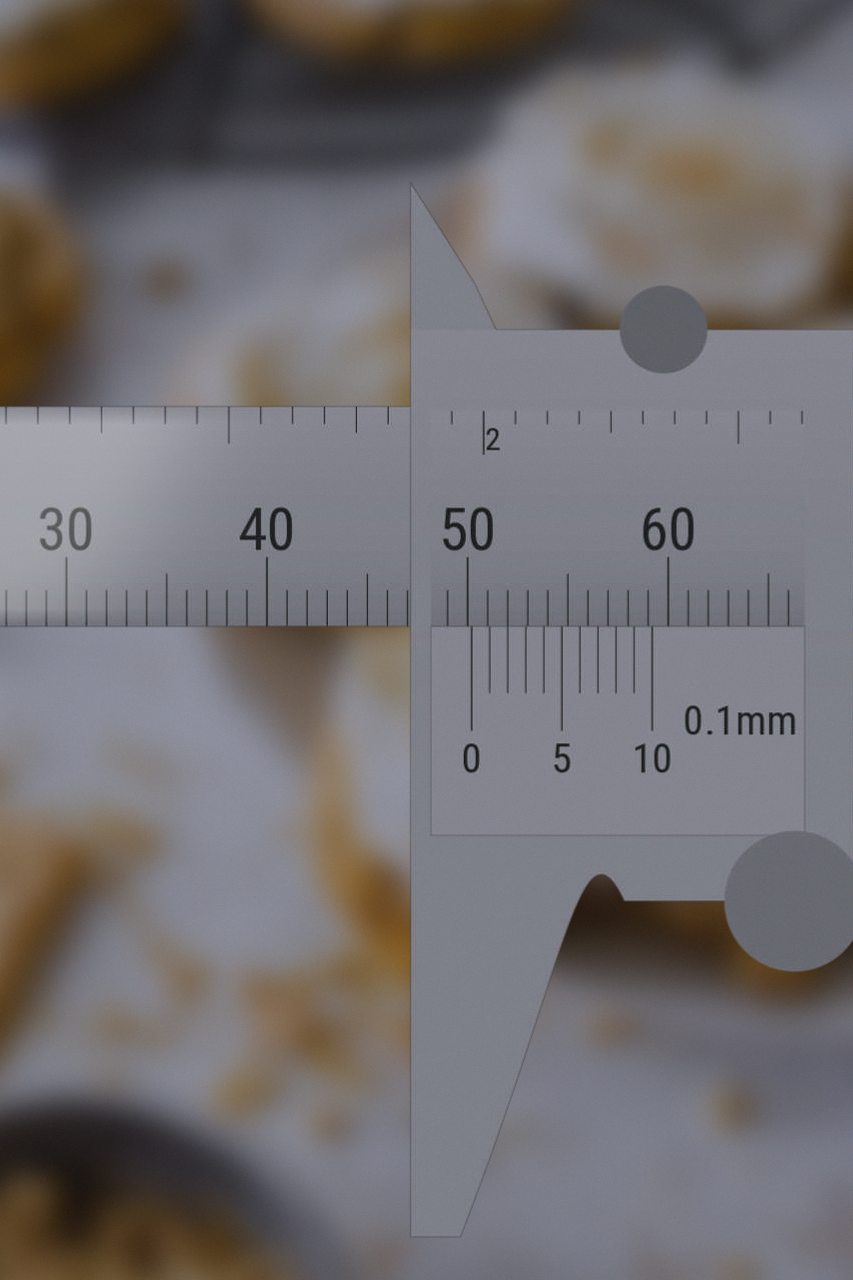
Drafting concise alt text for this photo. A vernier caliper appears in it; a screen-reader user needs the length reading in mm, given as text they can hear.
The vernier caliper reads 50.2 mm
